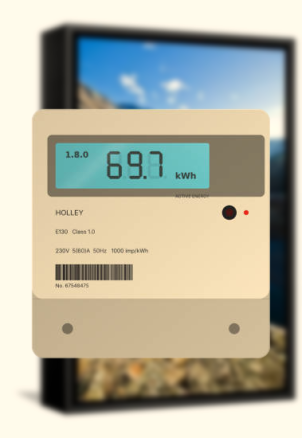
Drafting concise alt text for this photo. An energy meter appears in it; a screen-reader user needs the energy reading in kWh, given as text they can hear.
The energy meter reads 69.7 kWh
